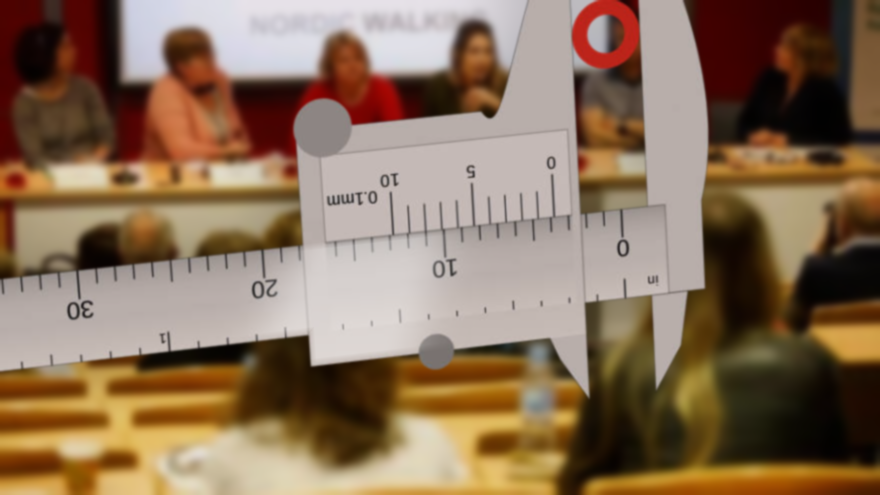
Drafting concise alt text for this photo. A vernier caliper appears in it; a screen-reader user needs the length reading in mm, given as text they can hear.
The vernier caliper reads 3.8 mm
